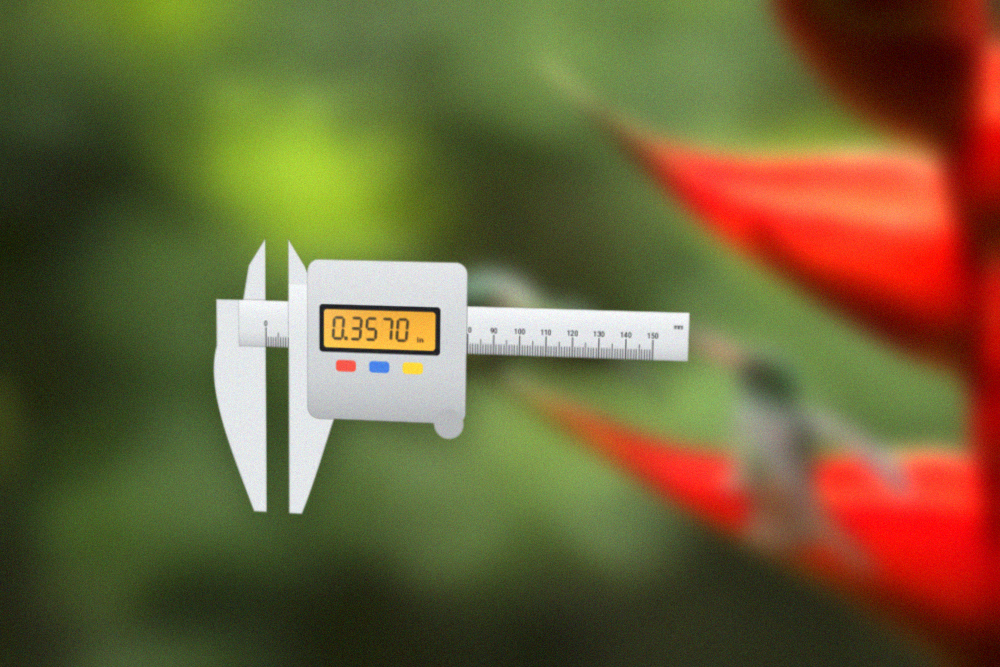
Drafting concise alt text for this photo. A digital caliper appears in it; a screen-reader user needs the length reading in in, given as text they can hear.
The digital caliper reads 0.3570 in
